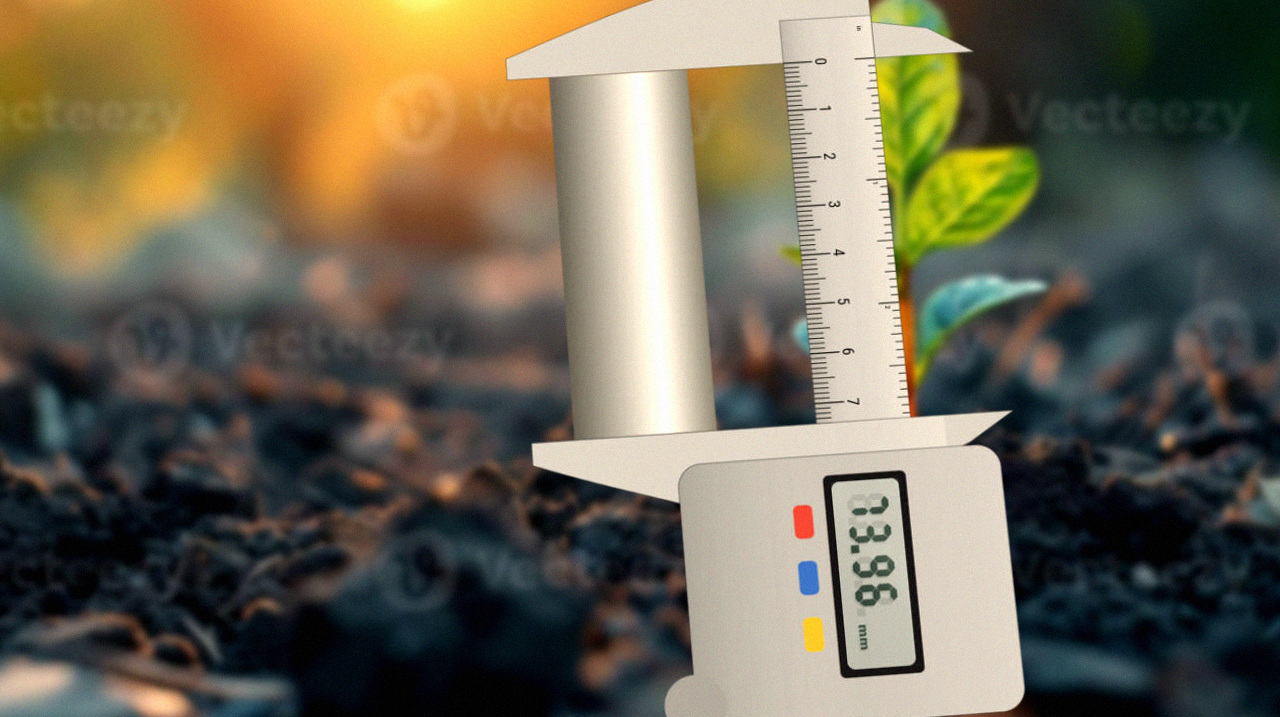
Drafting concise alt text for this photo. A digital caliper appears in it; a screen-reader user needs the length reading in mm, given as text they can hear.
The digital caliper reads 73.96 mm
